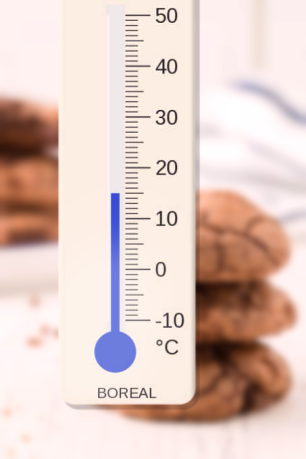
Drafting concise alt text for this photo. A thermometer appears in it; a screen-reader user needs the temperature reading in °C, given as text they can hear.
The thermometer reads 15 °C
